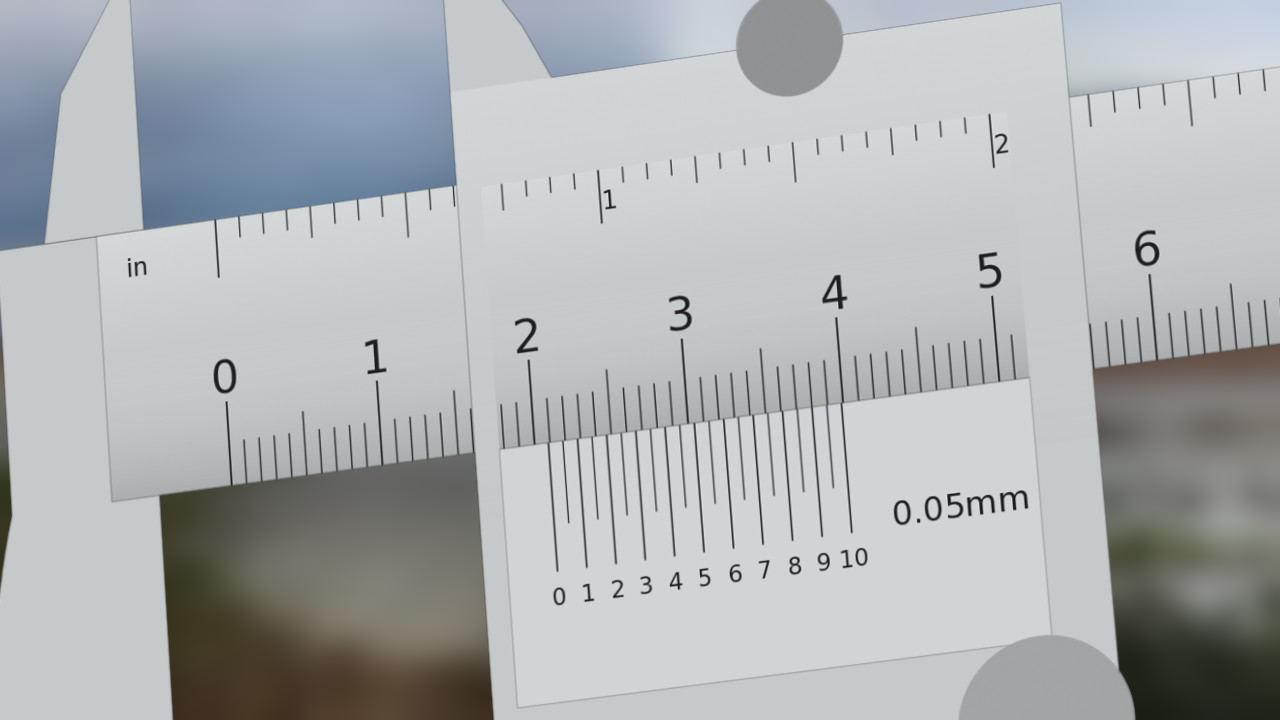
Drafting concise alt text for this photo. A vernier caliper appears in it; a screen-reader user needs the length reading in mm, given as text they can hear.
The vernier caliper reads 20.9 mm
